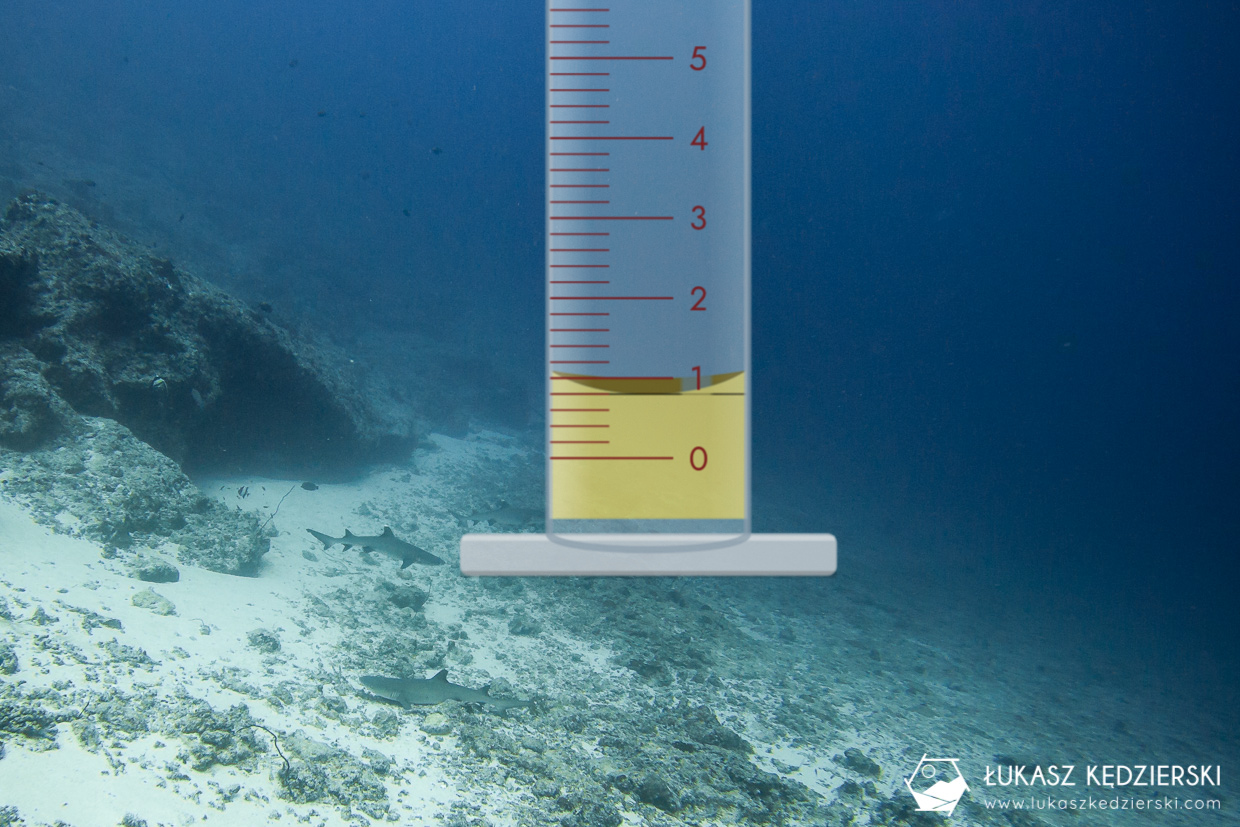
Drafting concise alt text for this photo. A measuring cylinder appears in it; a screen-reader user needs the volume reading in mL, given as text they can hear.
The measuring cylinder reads 0.8 mL
